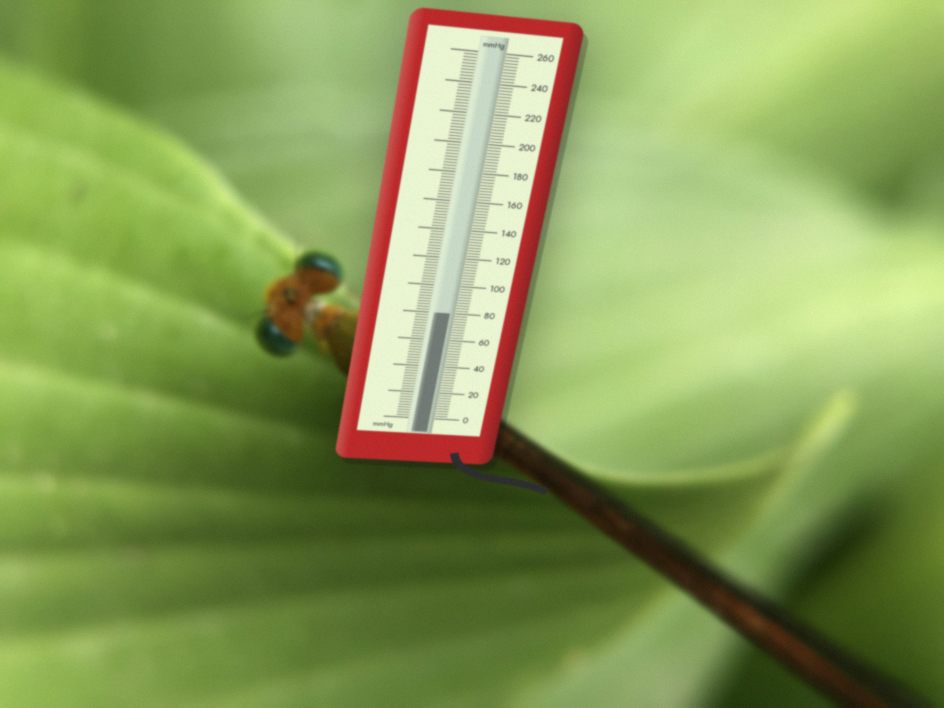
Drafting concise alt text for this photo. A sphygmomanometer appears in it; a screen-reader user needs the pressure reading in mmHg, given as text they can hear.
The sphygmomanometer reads 80 mmHg
